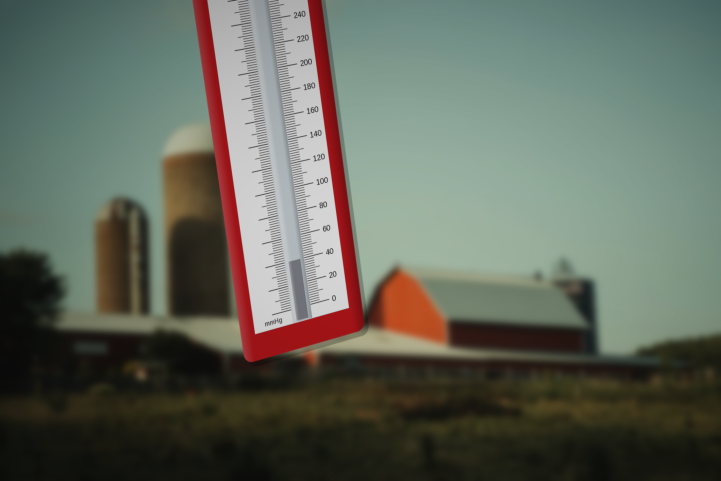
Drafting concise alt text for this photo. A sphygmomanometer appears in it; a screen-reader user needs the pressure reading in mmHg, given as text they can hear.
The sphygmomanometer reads 40 mmHg
